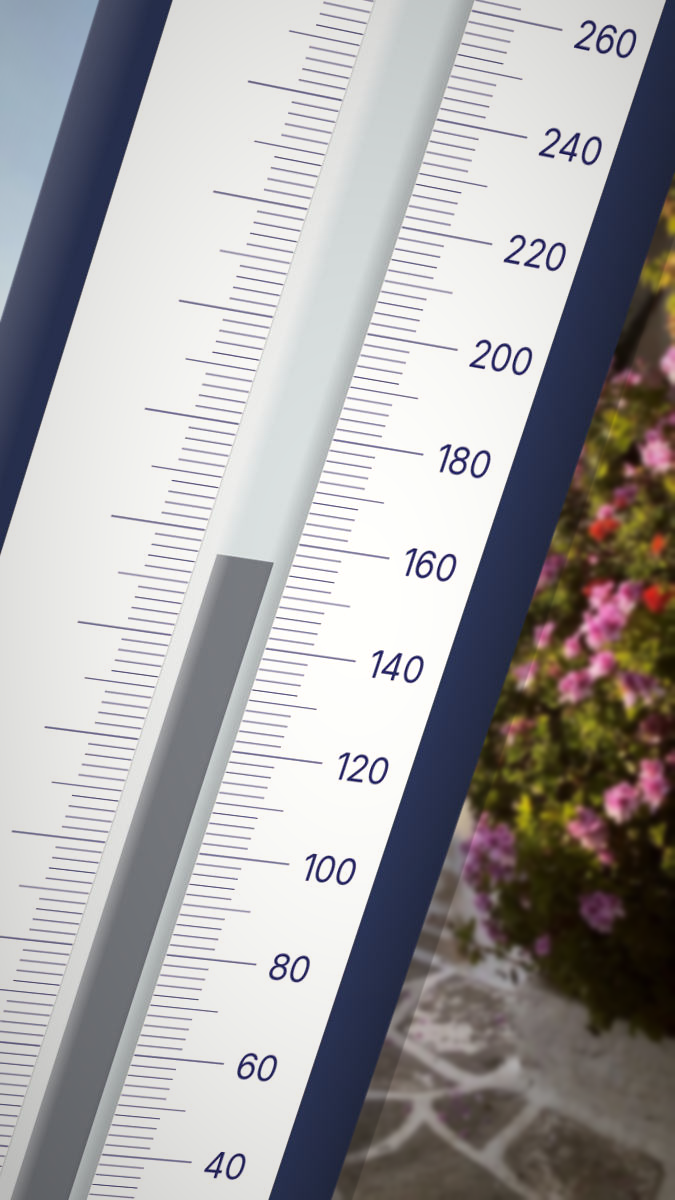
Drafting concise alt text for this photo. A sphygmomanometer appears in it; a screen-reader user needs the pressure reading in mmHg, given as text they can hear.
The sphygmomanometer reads 156 mmHg
